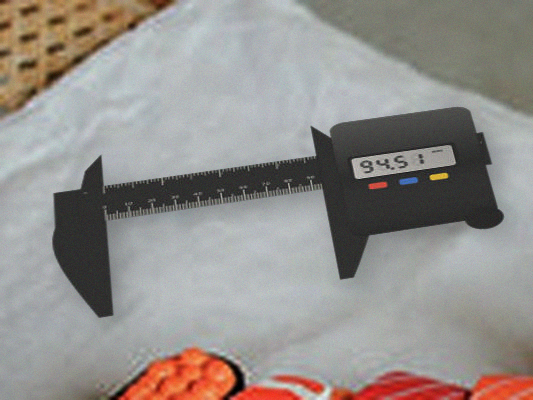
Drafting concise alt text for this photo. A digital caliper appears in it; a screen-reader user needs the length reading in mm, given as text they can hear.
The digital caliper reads 94.51 mm
